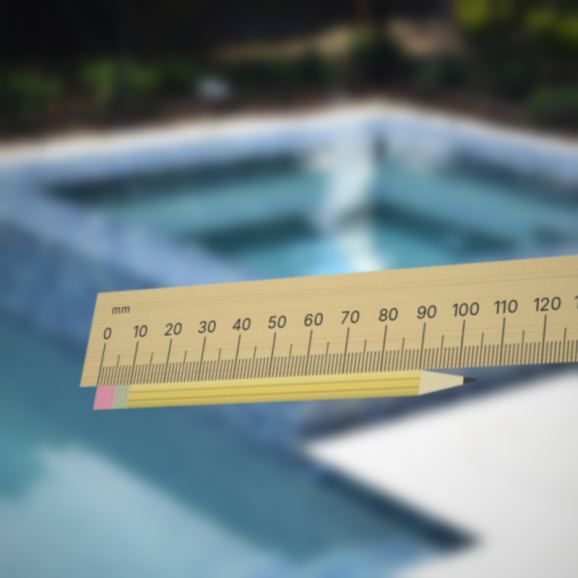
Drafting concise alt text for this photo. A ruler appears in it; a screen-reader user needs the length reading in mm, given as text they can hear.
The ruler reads 105 mm
